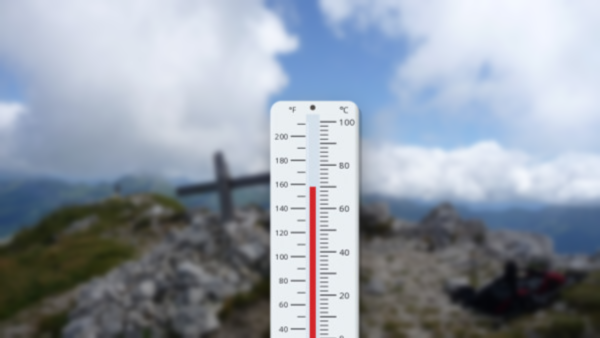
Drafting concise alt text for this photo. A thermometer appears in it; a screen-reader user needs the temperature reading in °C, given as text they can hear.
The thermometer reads 70 °C
